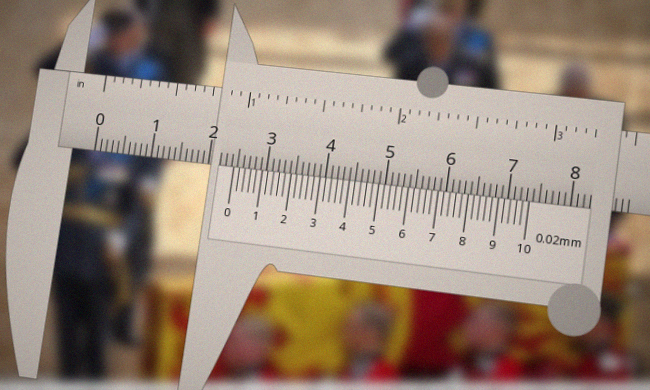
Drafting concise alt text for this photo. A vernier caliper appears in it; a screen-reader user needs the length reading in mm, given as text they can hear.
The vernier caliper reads 24.4 mm
